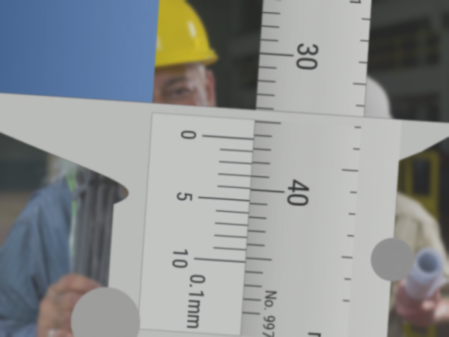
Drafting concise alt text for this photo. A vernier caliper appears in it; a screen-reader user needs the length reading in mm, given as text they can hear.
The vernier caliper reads 36.3 mm
